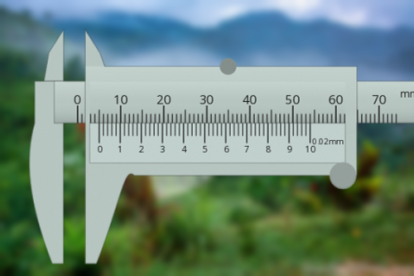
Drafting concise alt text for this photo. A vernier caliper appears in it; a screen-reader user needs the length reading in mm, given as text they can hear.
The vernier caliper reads 5.0 mm
